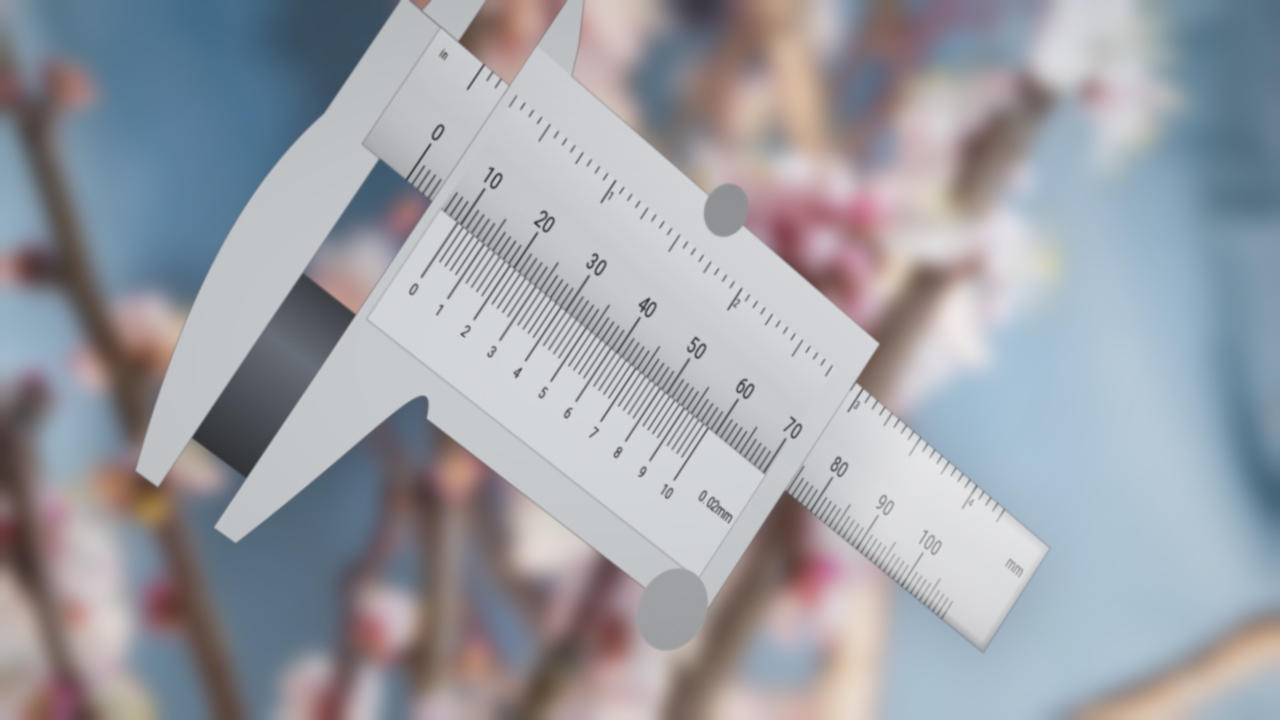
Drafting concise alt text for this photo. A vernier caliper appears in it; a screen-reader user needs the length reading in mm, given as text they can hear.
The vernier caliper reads 9.5 mm
